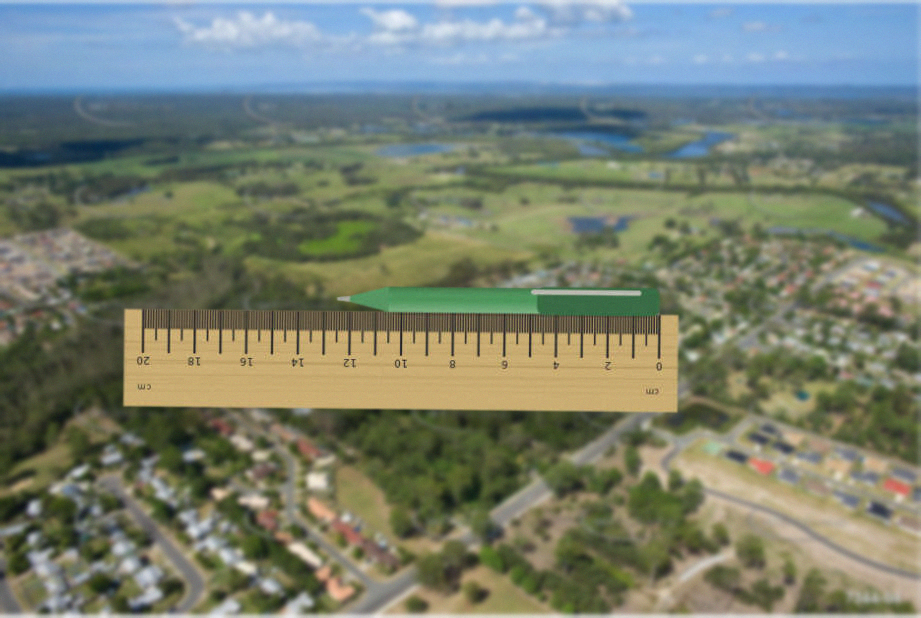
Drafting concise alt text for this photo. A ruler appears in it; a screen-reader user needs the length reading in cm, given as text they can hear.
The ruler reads 12.5 cm
